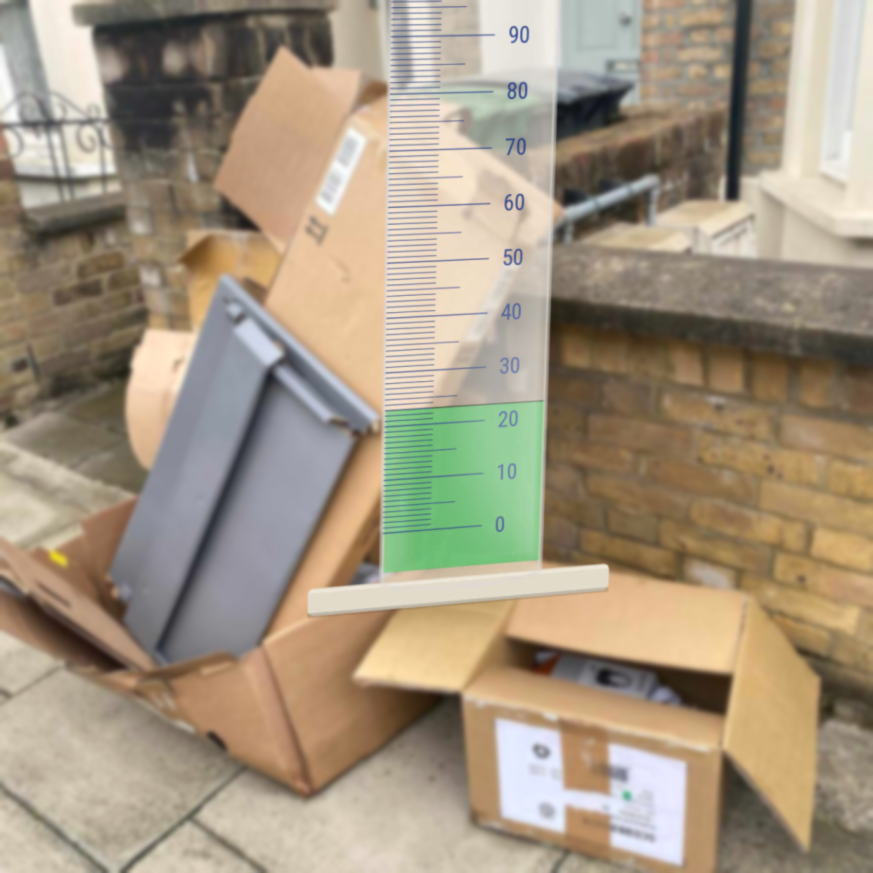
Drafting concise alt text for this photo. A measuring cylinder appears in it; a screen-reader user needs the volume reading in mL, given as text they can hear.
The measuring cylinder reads 23 mL
